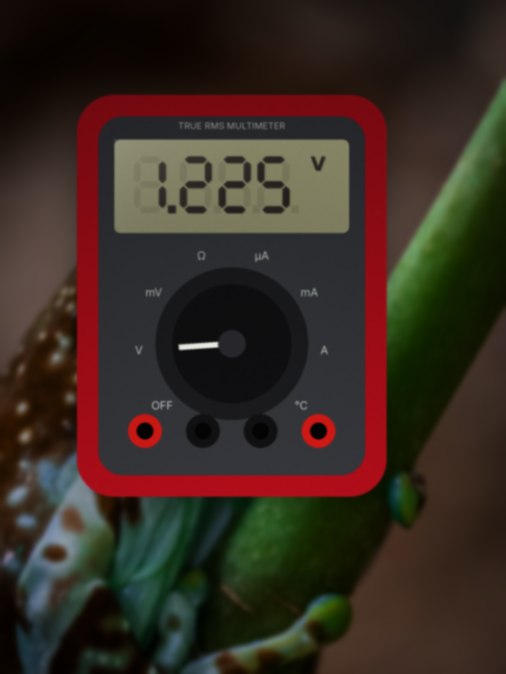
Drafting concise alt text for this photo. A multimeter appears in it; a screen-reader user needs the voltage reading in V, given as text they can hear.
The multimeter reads 1.225 V
